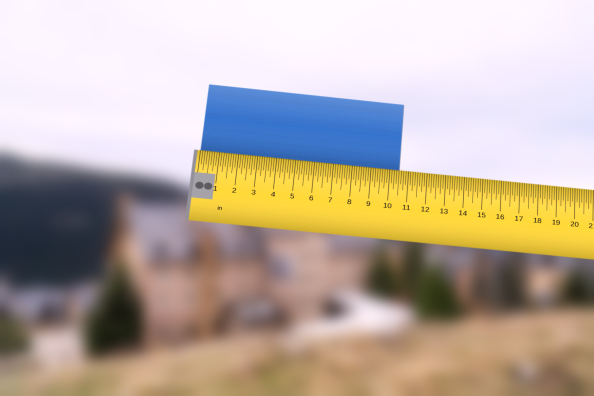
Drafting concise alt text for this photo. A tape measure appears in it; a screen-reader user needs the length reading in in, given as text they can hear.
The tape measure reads 10.5 in
